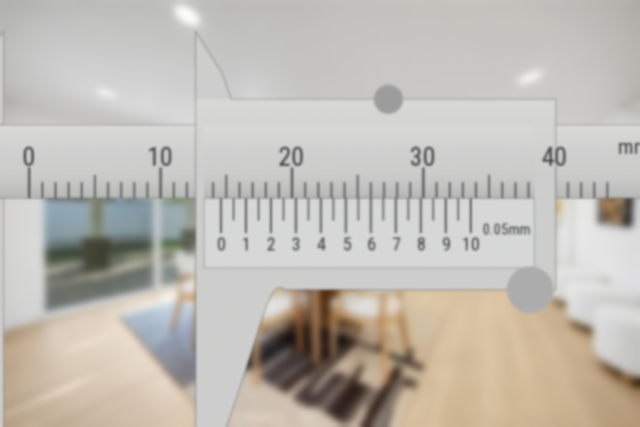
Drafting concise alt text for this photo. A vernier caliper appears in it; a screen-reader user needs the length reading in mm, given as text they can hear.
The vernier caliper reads 14.6 mm
